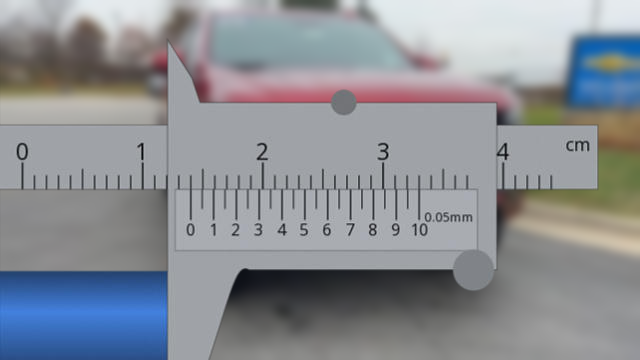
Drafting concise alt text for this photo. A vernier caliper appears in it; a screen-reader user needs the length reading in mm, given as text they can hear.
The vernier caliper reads 14.0 mm
